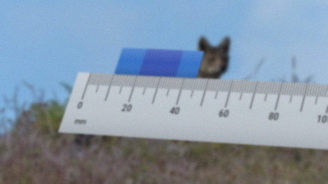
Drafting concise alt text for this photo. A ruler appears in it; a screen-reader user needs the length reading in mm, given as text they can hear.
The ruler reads 35 mm
